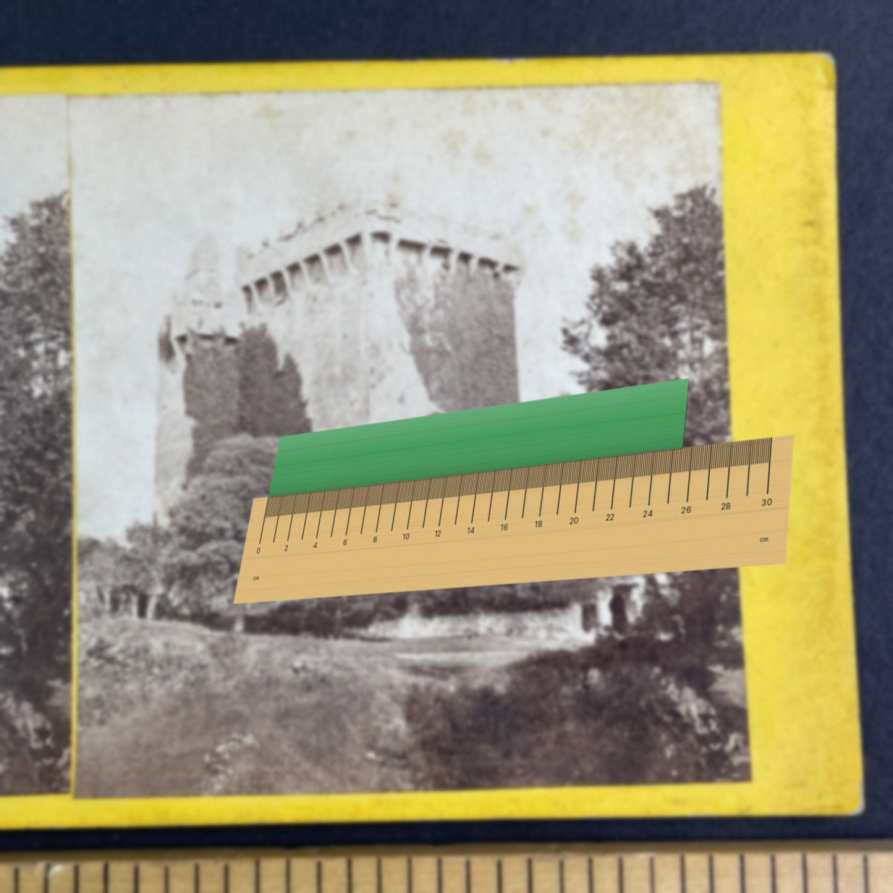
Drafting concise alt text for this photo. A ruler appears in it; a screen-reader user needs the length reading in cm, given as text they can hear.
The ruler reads 25.5 cm
